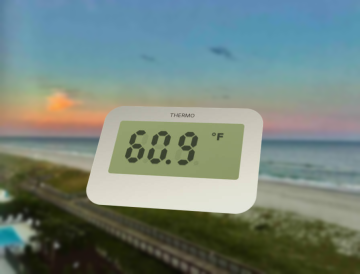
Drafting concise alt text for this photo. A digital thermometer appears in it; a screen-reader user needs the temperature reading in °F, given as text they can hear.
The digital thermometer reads 60.9 °F
